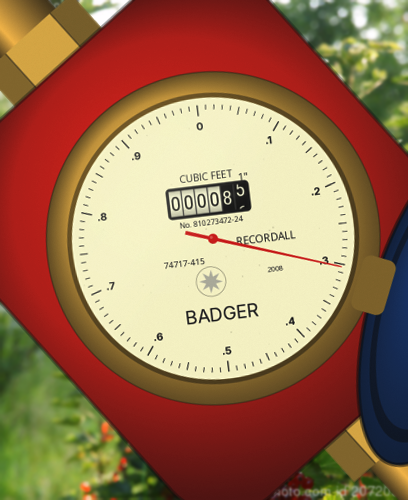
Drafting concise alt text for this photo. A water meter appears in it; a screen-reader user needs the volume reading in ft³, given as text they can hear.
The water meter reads 85.30 ft³
